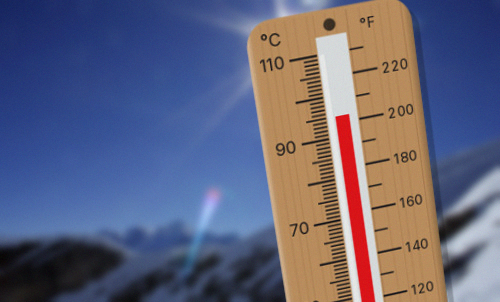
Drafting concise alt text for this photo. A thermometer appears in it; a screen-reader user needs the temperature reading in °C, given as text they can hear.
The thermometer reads 95 °C
